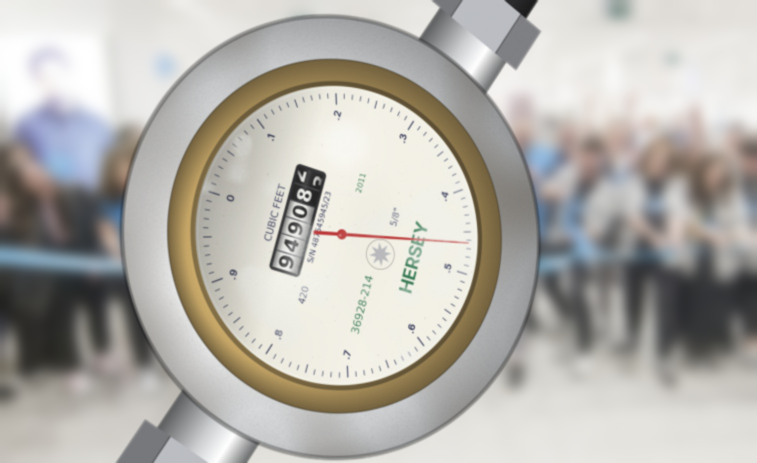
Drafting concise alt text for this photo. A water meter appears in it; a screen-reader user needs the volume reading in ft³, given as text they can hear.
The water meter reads 949082.46 ft³
